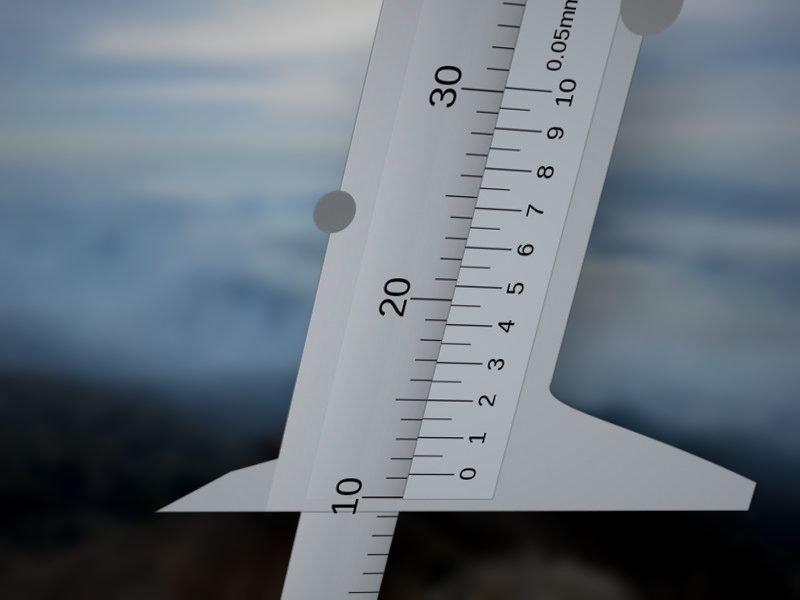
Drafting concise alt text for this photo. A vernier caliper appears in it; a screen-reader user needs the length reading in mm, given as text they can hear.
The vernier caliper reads 11.2 mm
